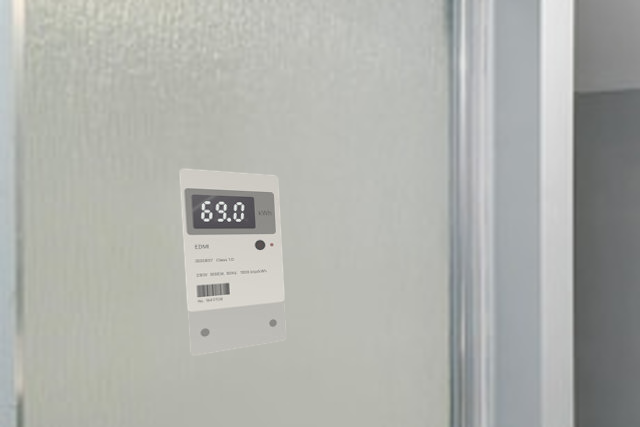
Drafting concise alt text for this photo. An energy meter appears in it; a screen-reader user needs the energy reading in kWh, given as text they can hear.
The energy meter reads 69.0 kWh
